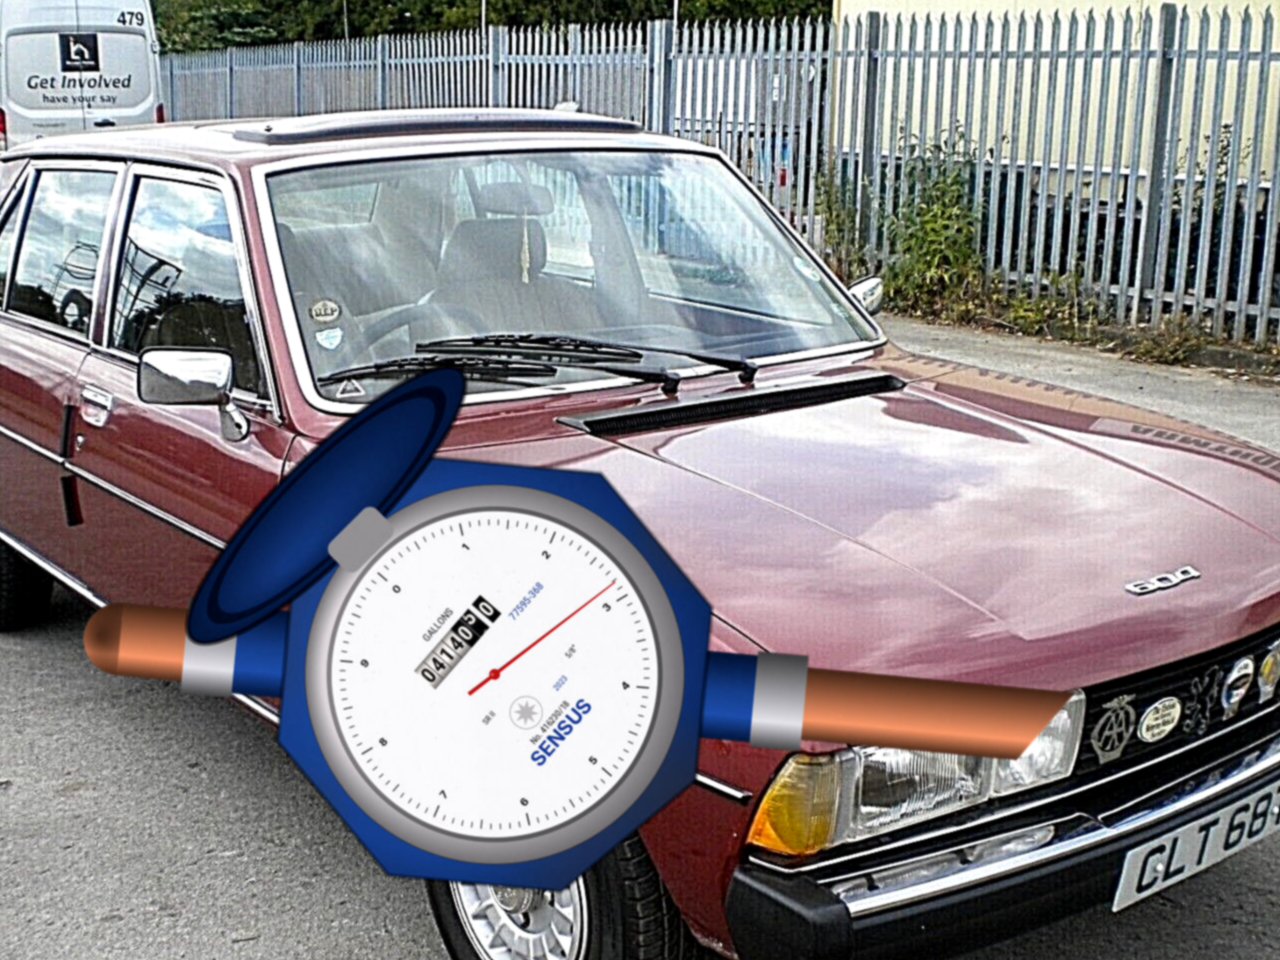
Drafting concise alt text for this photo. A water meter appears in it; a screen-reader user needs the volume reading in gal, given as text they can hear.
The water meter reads 414052.8 gal
